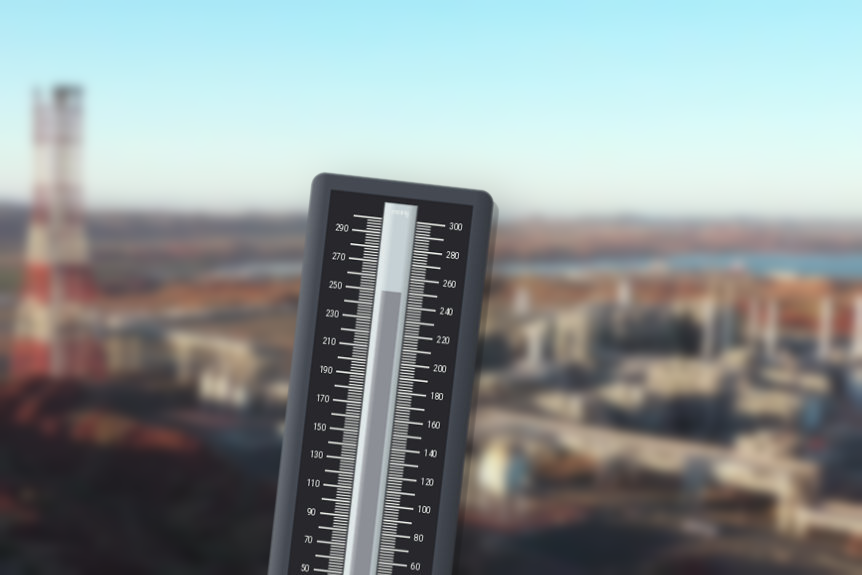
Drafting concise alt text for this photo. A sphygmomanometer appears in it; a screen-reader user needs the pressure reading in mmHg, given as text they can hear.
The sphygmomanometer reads 250 mmHg
